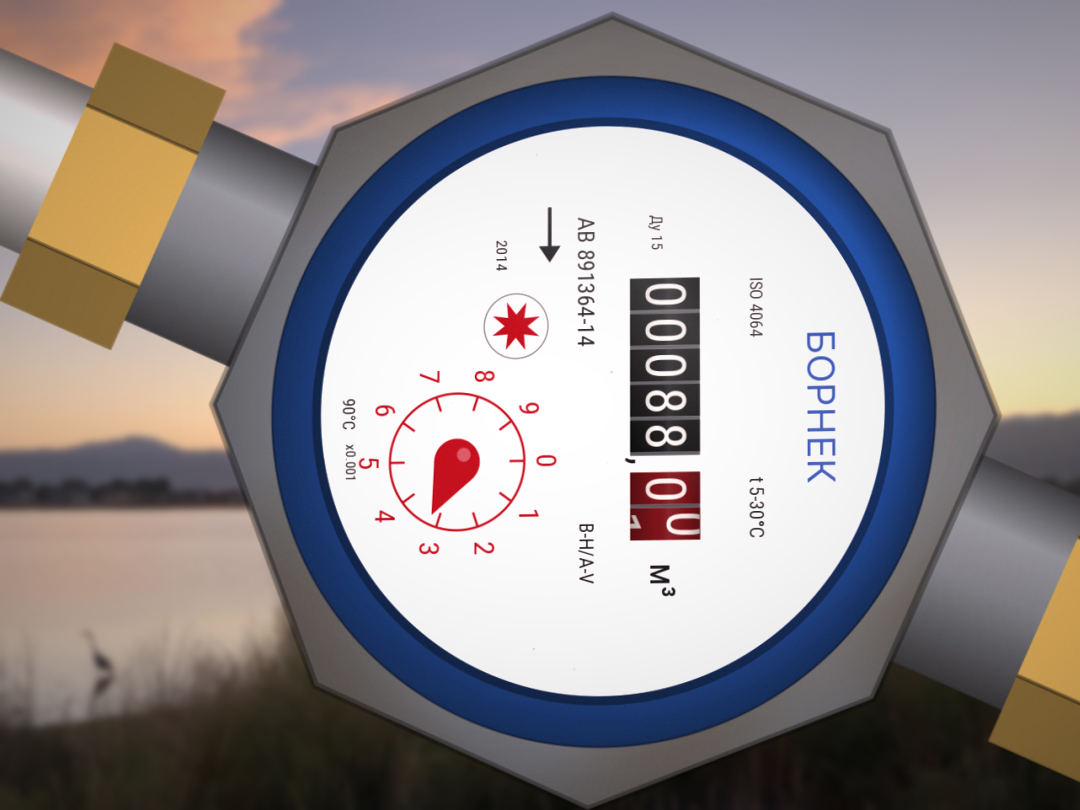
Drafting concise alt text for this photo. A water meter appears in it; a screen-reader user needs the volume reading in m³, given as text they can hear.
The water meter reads 88.003 m³
